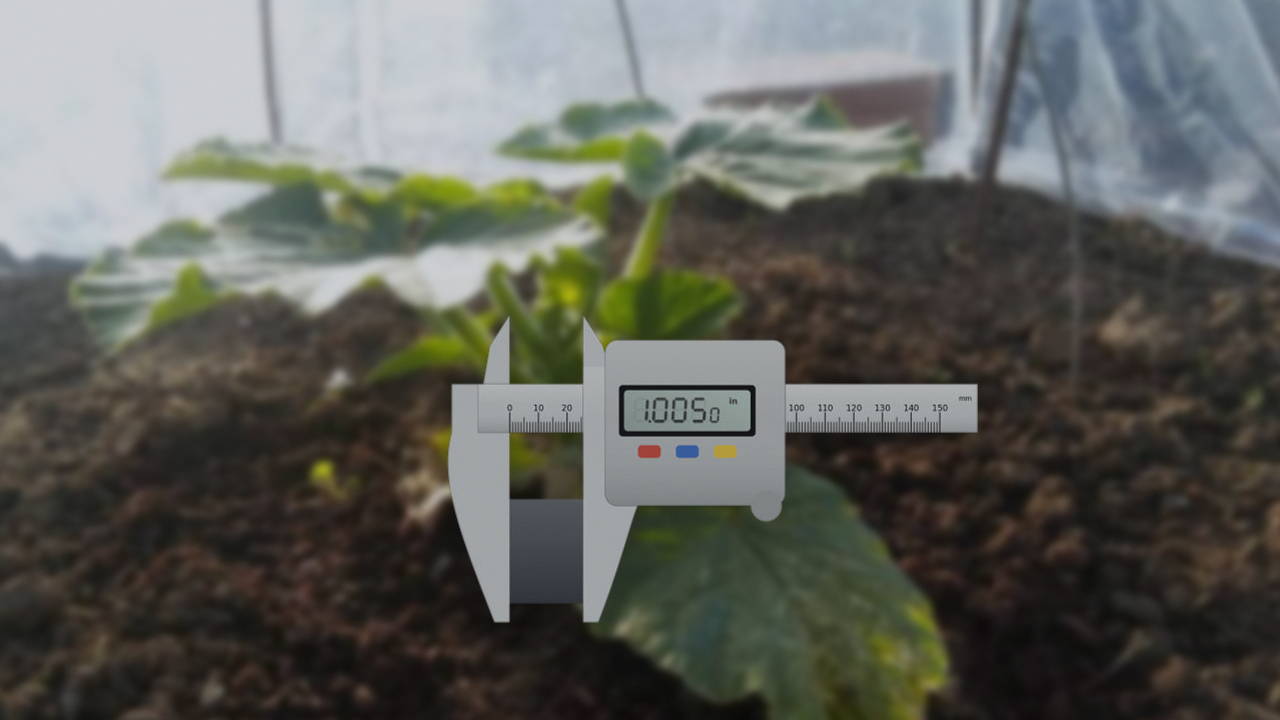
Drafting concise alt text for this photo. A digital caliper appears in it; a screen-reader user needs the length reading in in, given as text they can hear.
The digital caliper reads 1.0050 in
